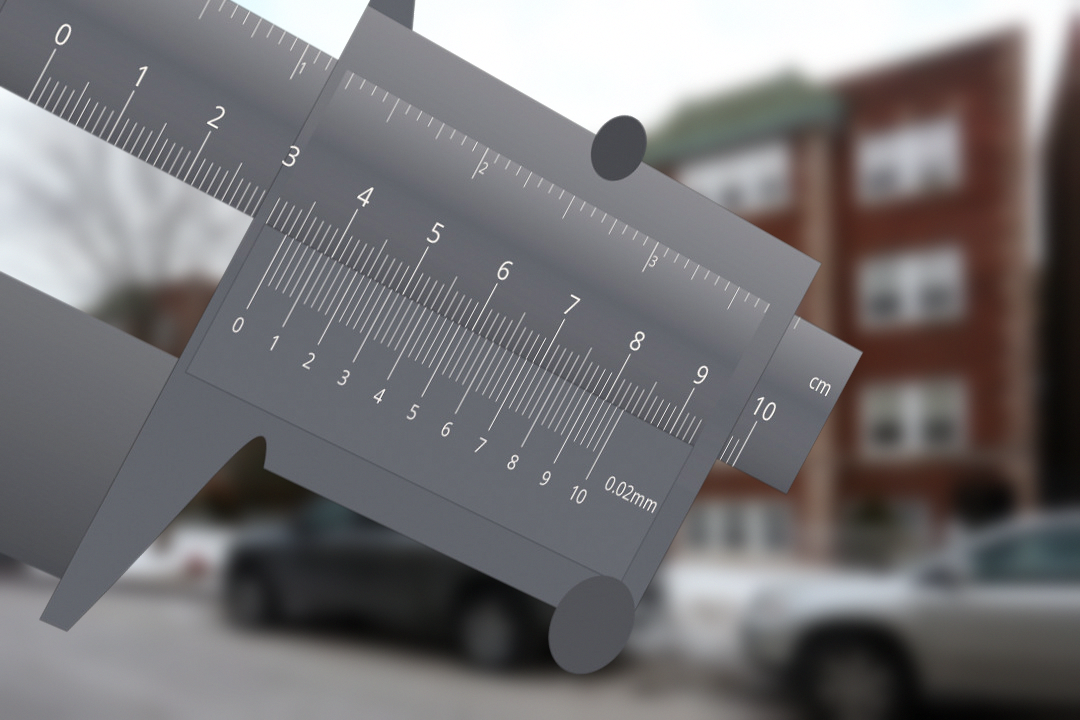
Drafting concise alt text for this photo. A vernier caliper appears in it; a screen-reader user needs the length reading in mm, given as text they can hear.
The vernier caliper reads 33.8 mm
